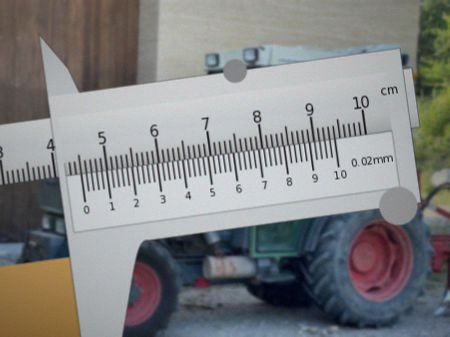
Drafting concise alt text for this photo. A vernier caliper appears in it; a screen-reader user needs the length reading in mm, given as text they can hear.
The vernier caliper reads 45.0 mm
